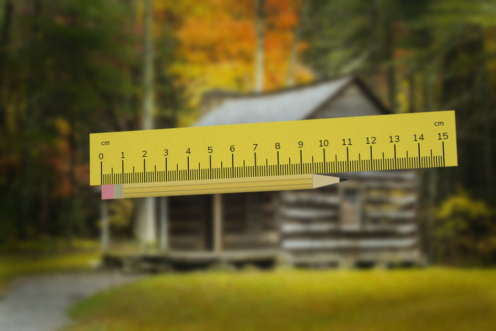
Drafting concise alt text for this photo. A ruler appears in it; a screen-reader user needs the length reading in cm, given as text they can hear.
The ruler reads 11 cm
